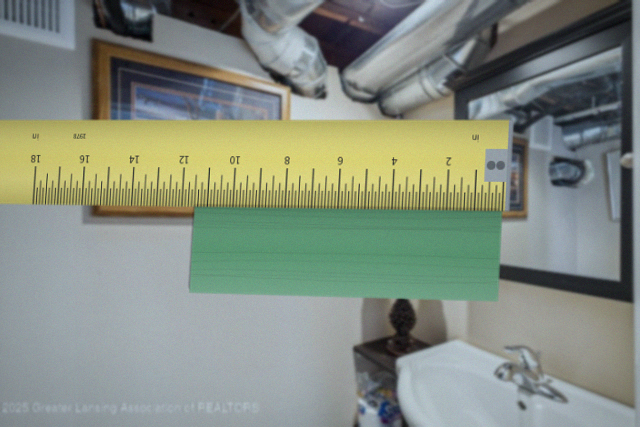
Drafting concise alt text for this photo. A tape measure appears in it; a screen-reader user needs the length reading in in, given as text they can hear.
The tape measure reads 11.5 in
